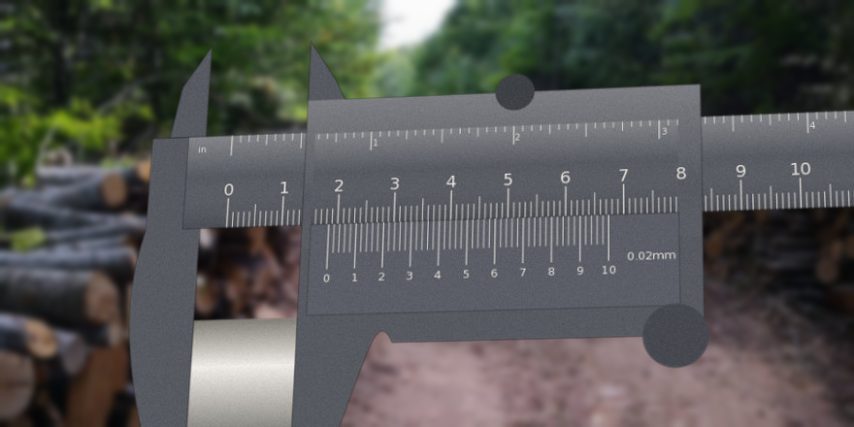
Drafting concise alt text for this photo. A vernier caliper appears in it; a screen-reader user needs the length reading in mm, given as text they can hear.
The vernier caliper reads 18.4 mm
